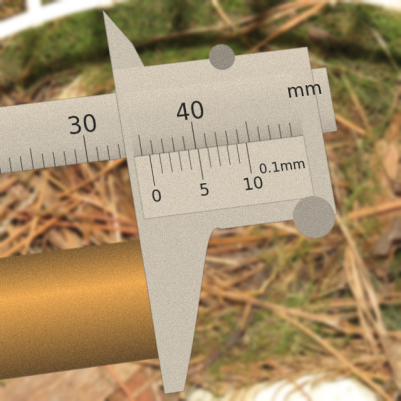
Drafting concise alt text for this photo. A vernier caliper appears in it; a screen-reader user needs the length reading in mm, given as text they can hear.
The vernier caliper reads 35.7 mm
